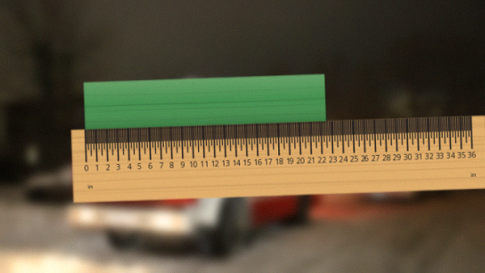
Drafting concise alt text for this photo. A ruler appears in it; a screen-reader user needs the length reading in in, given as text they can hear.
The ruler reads 22.5 in
